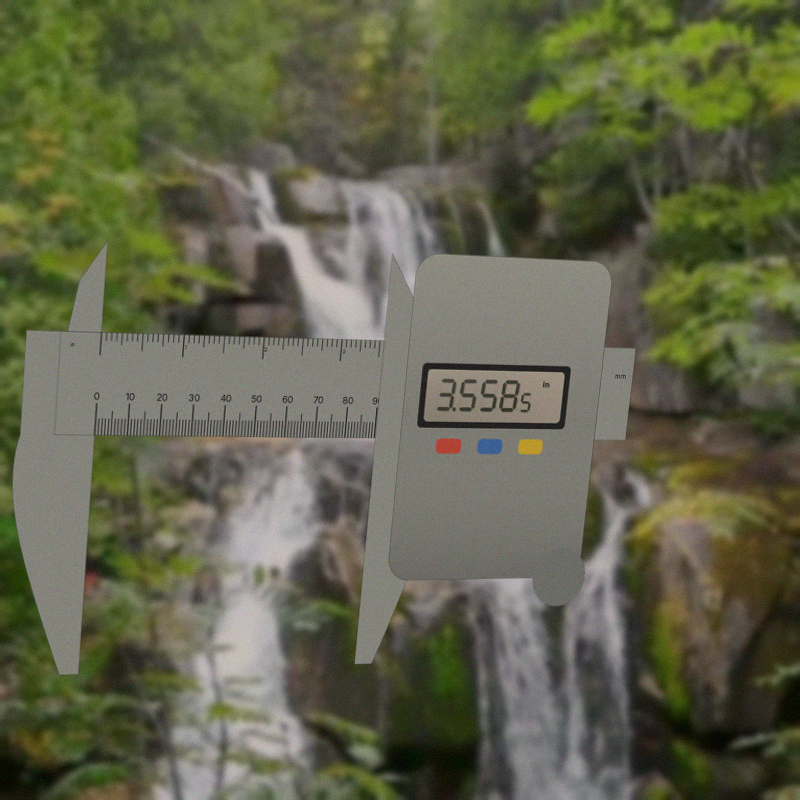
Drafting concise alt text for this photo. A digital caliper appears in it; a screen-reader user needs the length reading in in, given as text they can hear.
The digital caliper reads 3.5585 in
